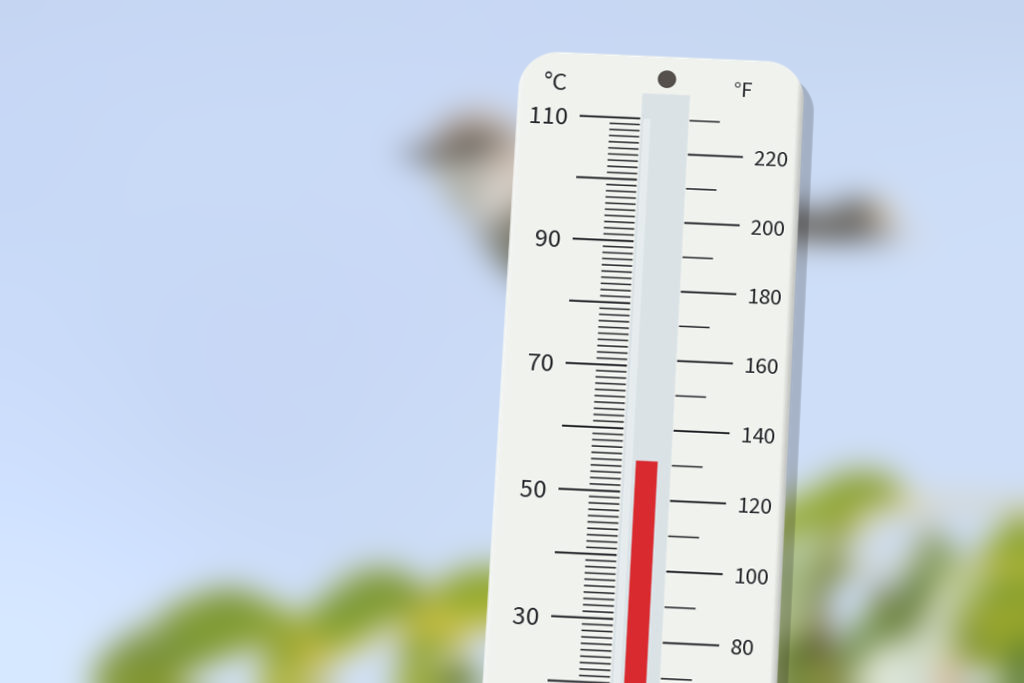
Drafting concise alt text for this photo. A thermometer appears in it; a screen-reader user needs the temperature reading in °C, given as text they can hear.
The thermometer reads 55 °C
